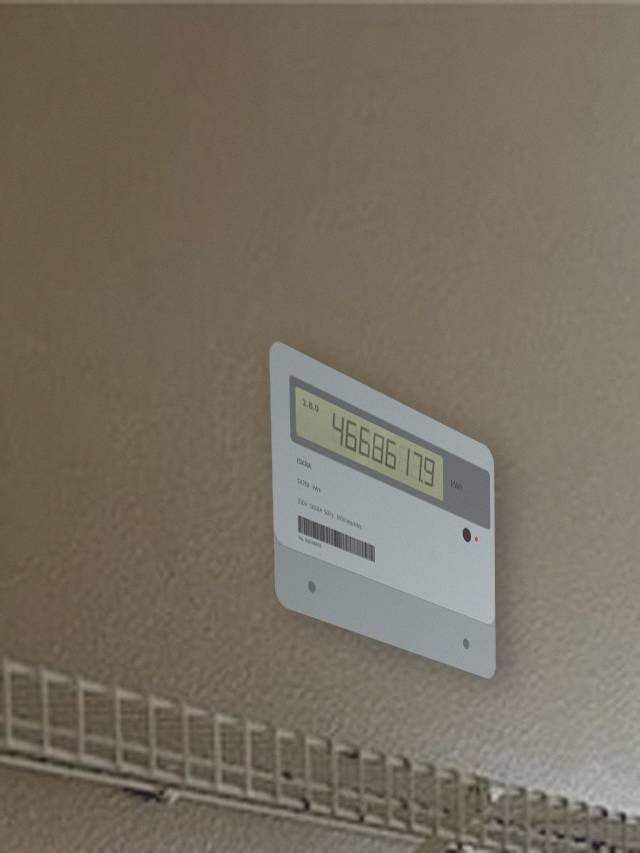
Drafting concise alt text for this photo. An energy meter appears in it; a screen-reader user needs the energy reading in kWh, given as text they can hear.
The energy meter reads 4668617.9 kWh
